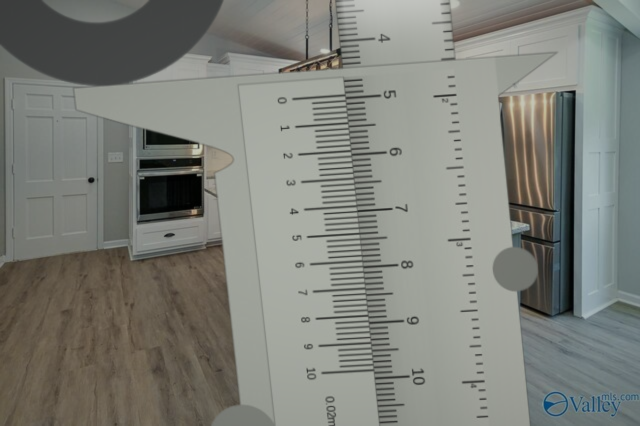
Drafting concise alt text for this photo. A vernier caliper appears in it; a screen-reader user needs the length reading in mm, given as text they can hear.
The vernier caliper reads 49.5 mm
